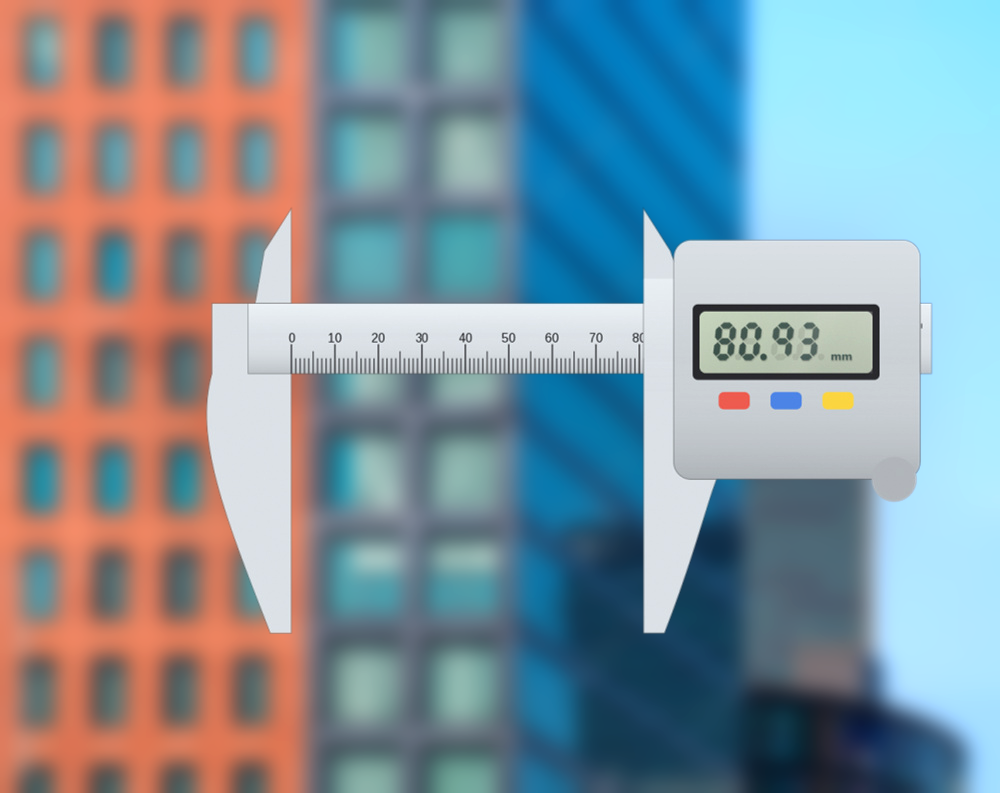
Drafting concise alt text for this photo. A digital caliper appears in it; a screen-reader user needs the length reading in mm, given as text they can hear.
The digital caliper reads 80.93 mm
